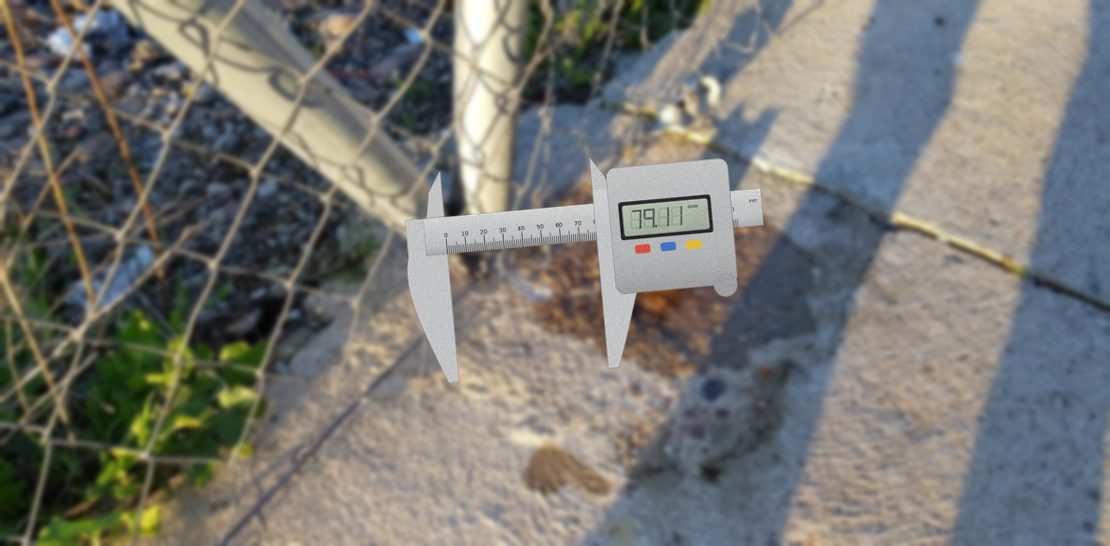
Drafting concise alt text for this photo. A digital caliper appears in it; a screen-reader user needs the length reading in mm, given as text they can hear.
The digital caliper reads 79.11 mm
